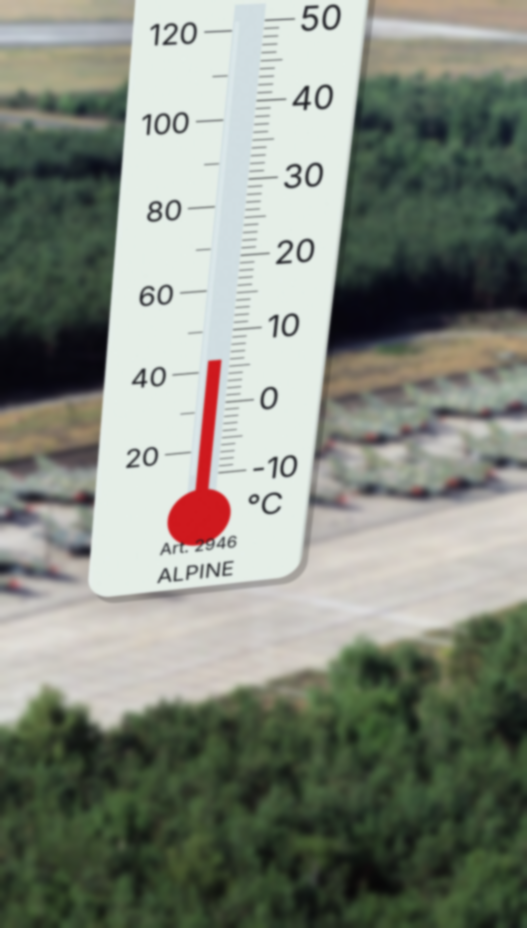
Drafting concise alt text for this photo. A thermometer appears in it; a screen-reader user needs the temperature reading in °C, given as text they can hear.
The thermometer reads 6 °C
